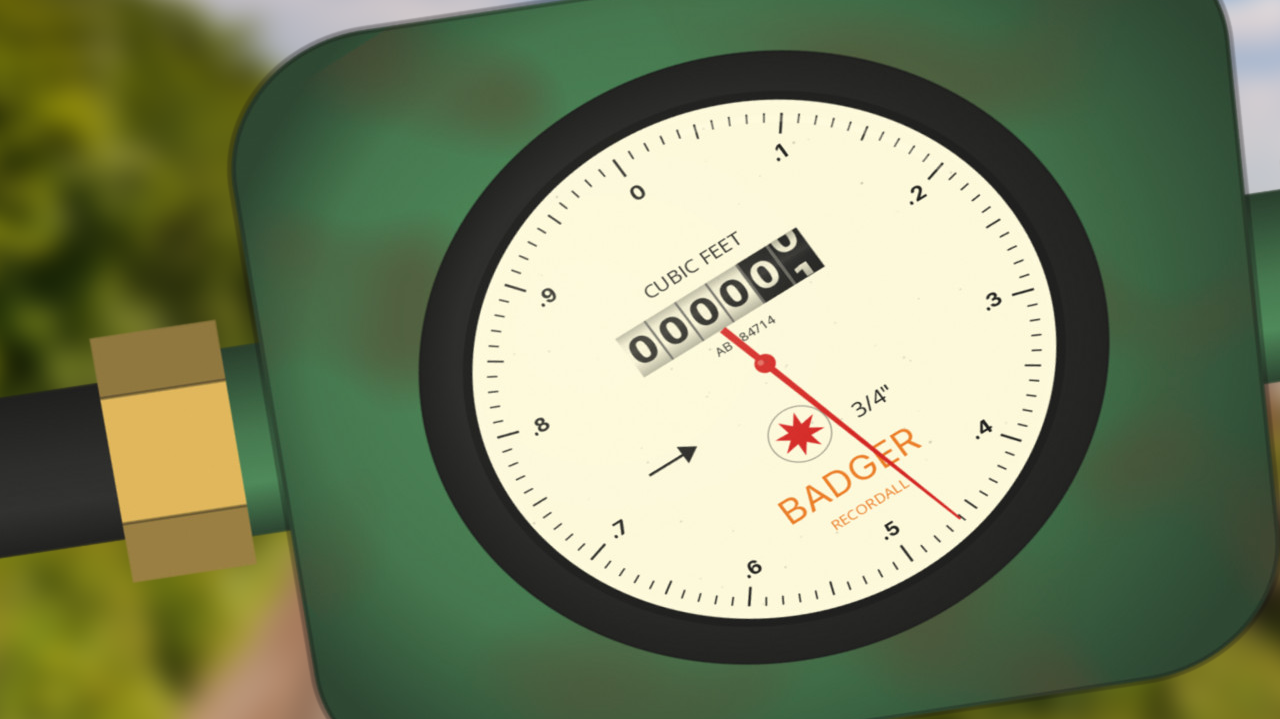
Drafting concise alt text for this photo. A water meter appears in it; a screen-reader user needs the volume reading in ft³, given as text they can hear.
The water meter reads 0.46 ft³
